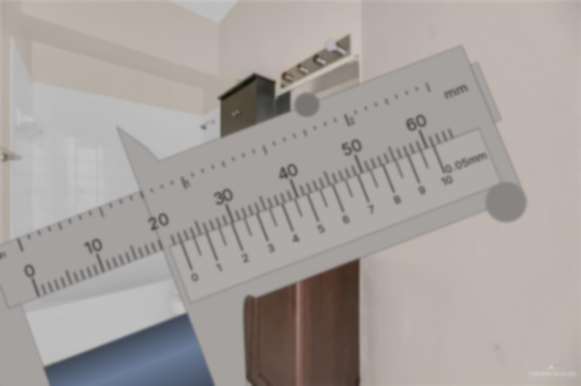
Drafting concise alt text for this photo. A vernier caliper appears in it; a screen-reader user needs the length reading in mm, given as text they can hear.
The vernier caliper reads 22.0 mm
